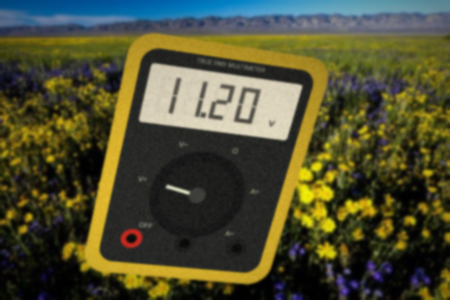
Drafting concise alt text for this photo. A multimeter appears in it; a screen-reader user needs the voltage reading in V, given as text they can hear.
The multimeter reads 11.20 V
